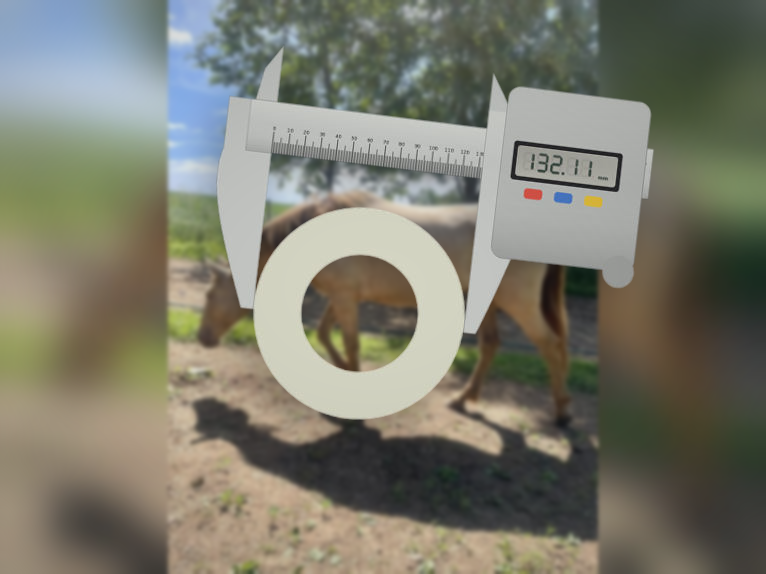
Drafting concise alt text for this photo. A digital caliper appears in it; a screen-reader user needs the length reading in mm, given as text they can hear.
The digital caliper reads 132.11 mm
